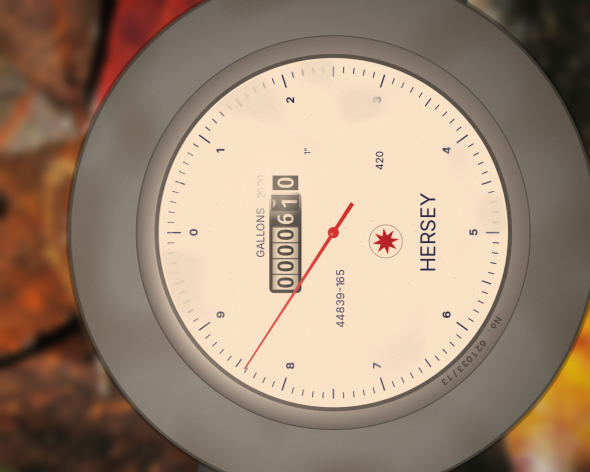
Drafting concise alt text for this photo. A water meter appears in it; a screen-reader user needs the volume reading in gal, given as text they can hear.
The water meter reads 608.4 gal
